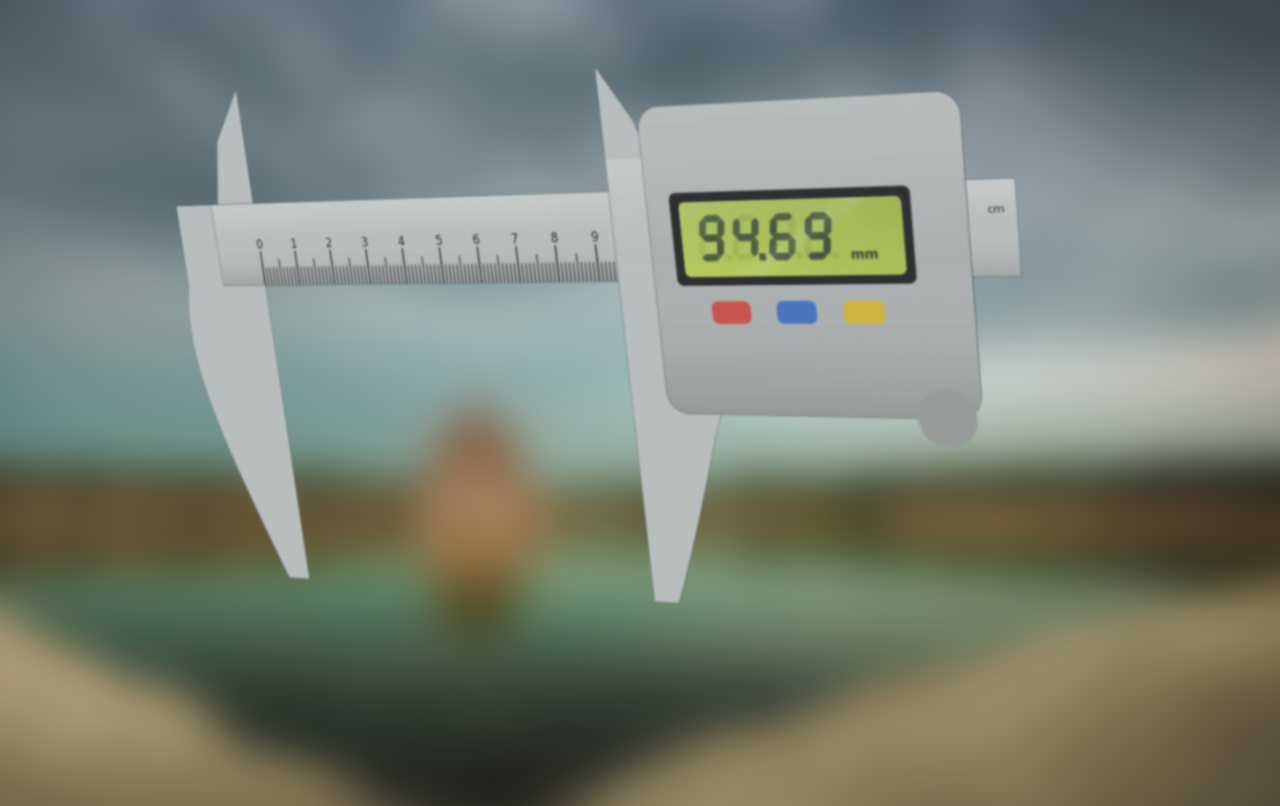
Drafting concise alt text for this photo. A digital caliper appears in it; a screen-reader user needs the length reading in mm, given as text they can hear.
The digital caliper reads 94.69 mm
